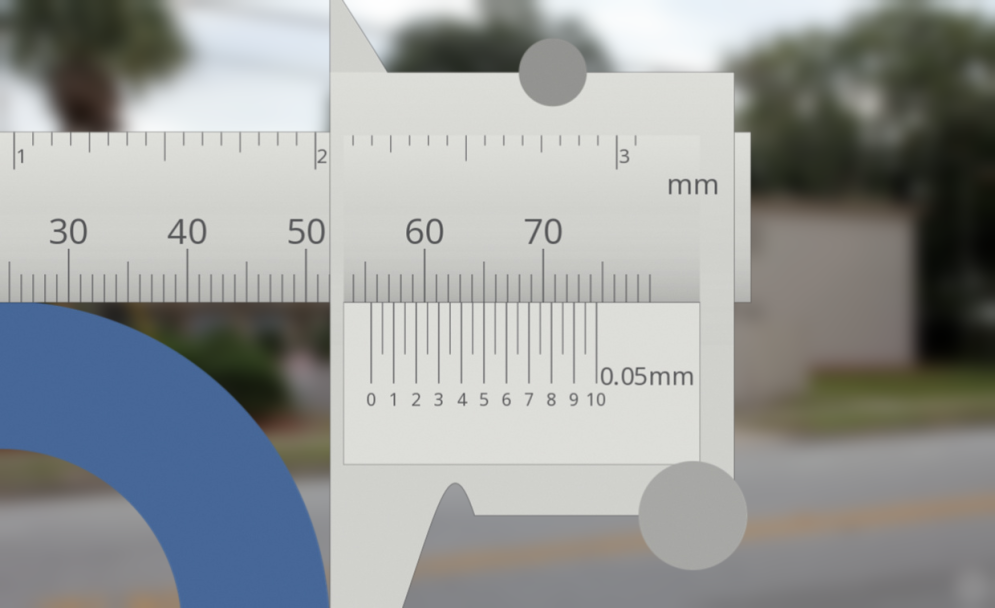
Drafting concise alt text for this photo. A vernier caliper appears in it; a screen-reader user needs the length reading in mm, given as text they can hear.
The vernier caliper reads 55.5 mm
